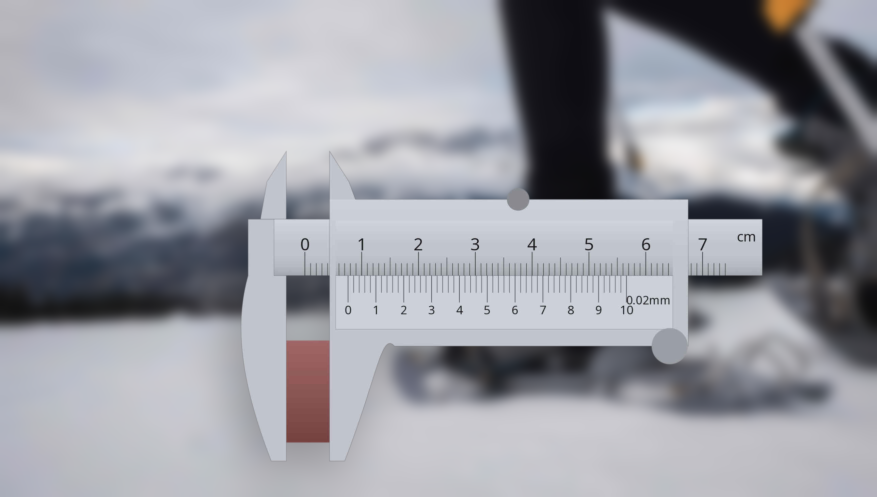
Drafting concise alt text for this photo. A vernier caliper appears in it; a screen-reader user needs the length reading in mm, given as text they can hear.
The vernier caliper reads 7.6 mm
